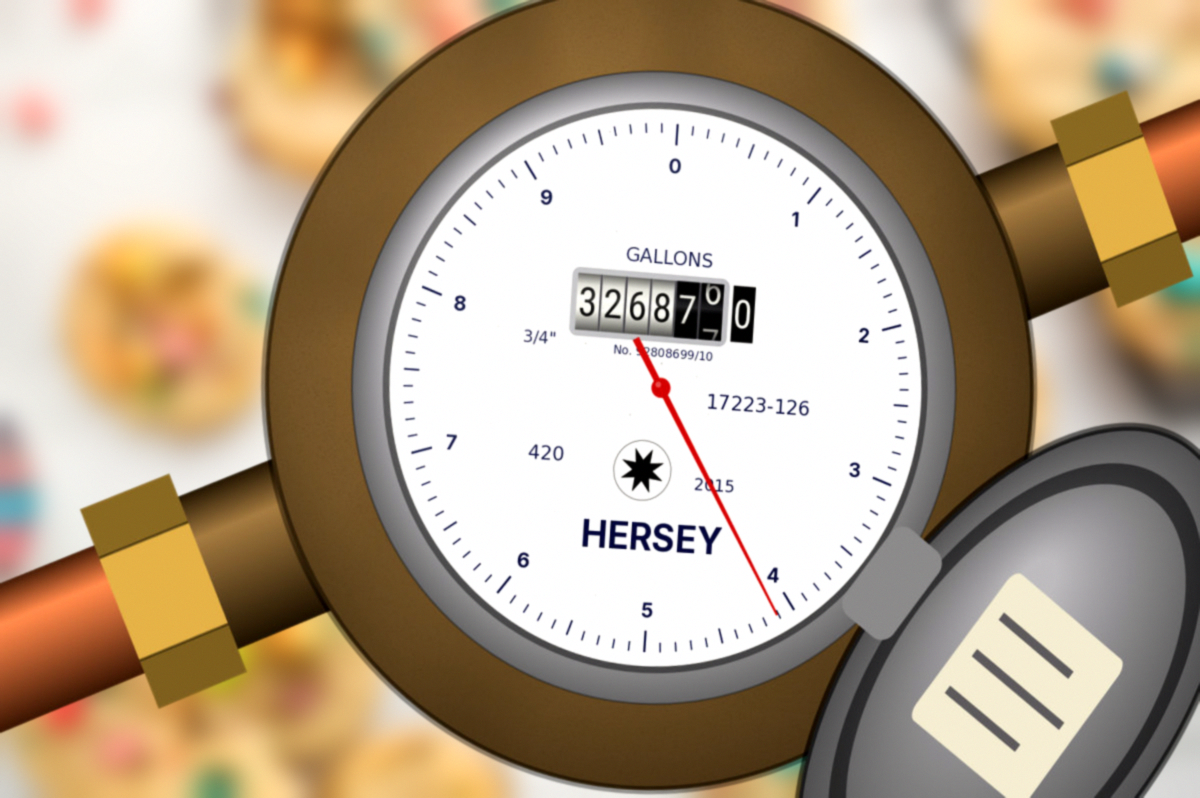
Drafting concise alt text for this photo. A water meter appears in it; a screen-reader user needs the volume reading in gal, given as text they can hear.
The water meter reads 3268764.1 gal
